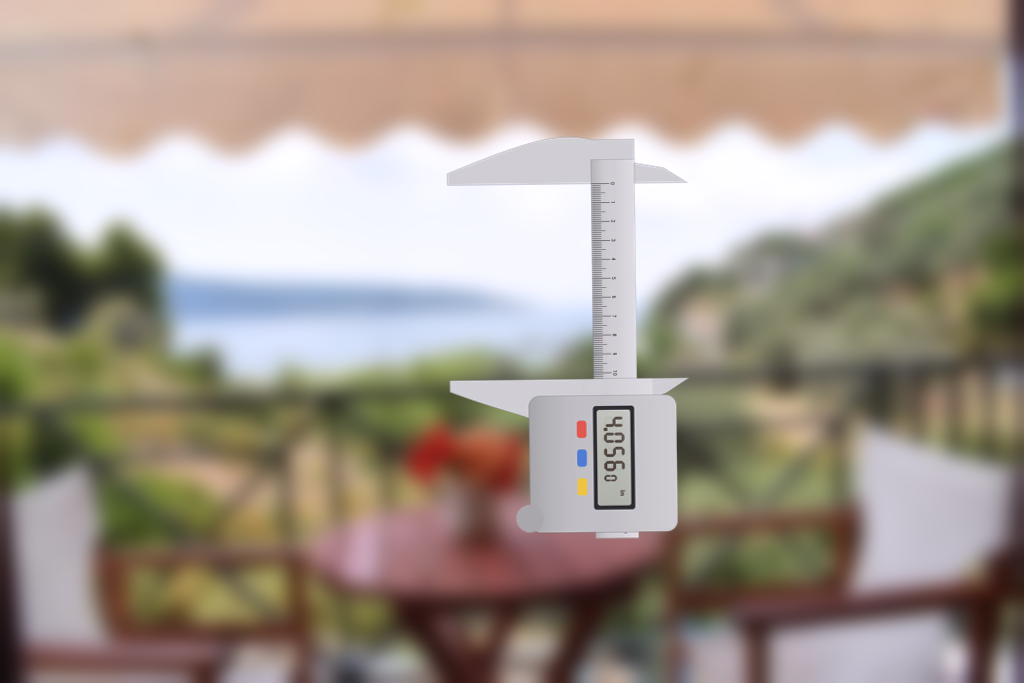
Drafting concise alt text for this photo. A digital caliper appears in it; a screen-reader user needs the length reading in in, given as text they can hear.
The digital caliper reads 4.0560 in
